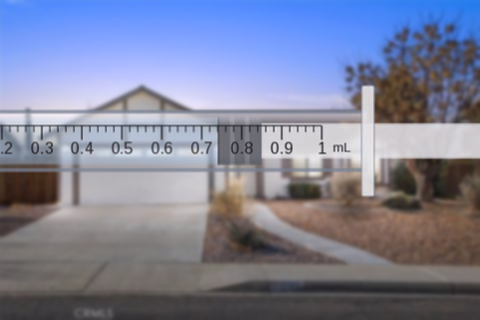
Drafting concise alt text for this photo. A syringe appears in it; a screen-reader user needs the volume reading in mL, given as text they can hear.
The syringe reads 0.74 mL
